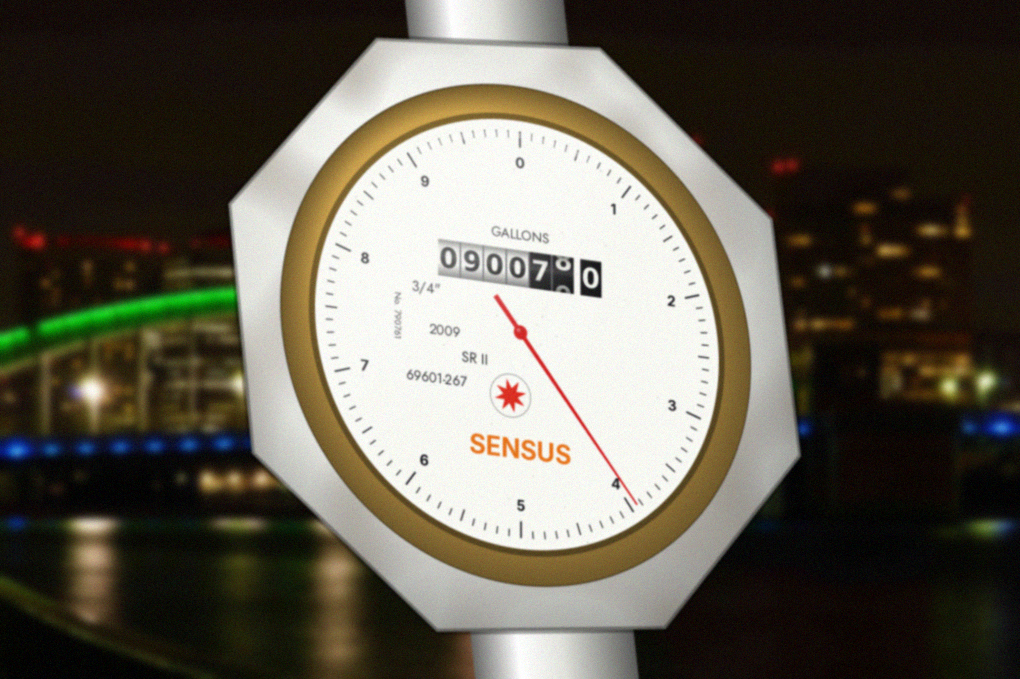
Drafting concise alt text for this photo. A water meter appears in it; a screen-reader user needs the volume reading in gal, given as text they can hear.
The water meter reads 900783.9 gal
